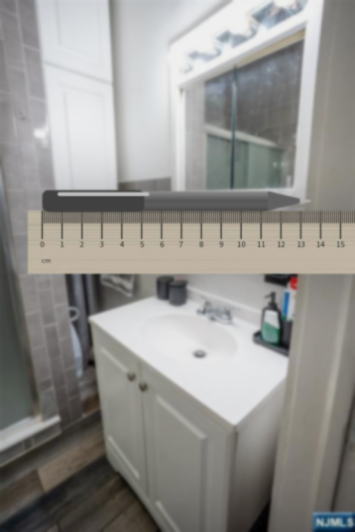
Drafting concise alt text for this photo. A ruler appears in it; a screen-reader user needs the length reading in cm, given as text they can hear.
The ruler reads 13.5 cm
